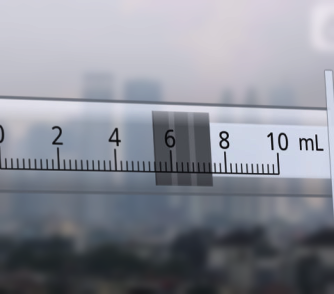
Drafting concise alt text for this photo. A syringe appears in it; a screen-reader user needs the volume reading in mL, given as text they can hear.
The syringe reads 5.4 mL
